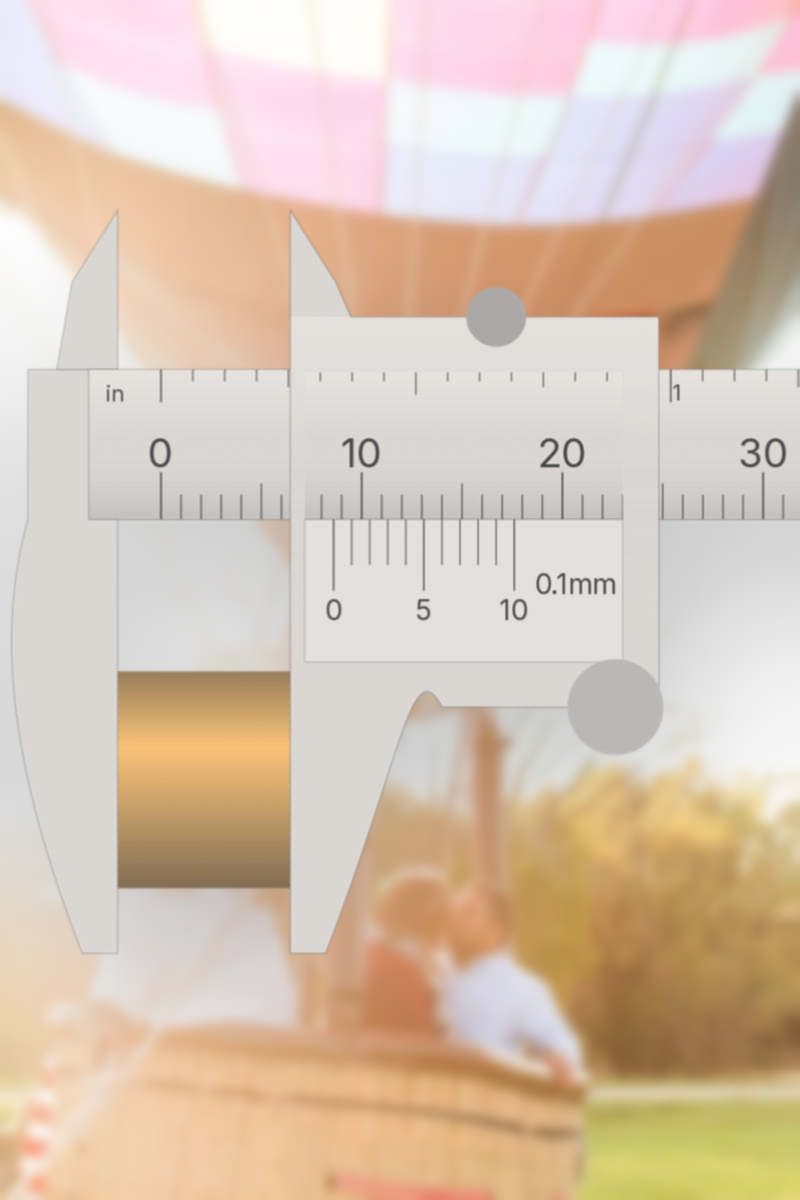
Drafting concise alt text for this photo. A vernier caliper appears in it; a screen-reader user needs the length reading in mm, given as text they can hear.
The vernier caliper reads 8.6 mm
